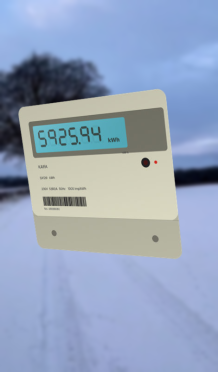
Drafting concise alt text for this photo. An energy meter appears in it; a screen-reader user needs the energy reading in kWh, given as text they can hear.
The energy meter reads 5925.94 kWh
